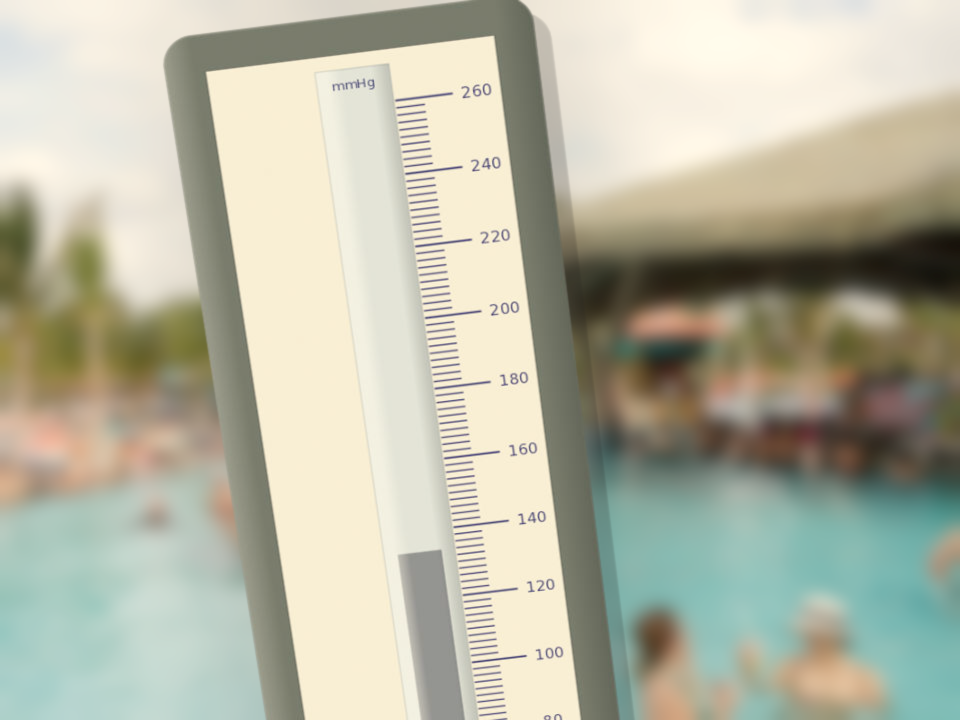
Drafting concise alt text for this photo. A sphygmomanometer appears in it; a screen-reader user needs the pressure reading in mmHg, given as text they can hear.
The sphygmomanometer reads 134 mmHg
